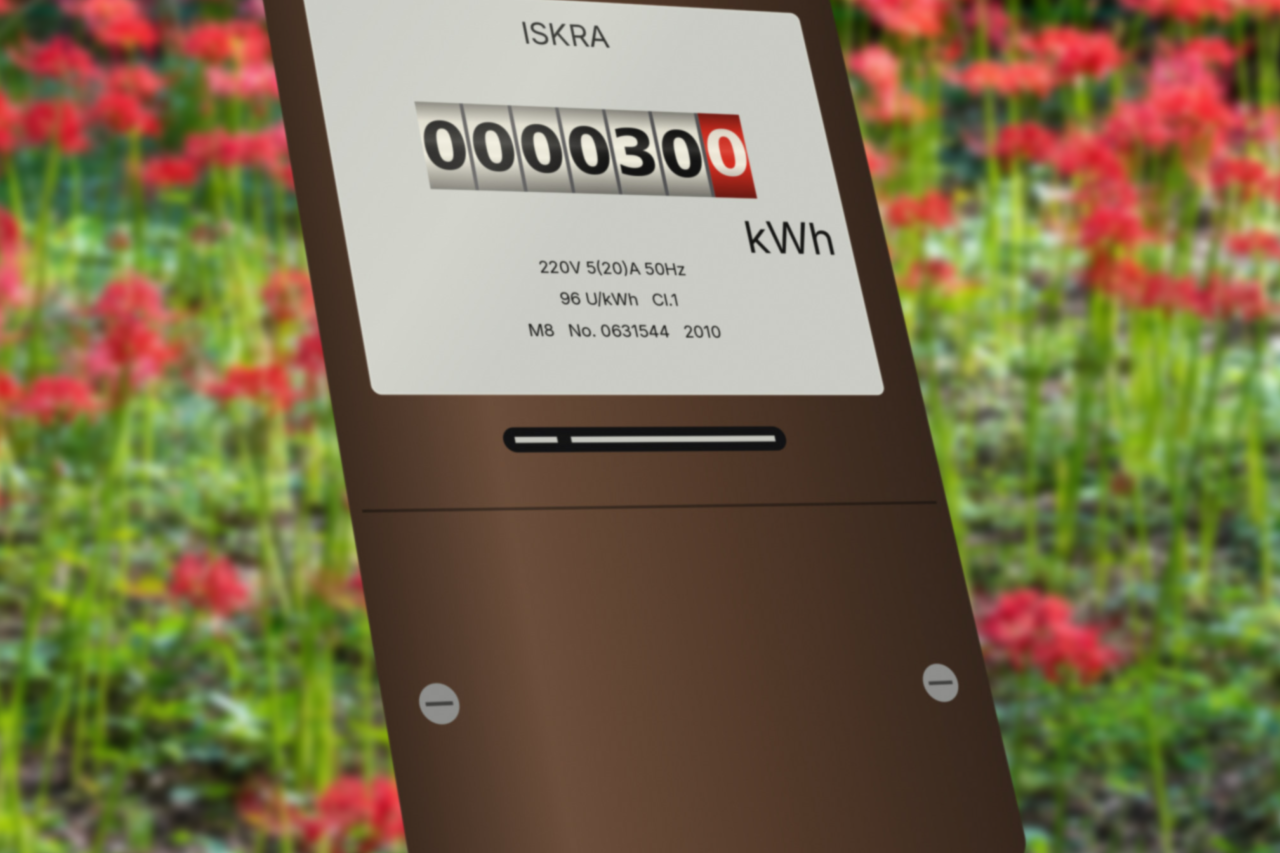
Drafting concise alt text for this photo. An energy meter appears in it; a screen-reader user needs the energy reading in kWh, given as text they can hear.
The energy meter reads 30.0 kWh
